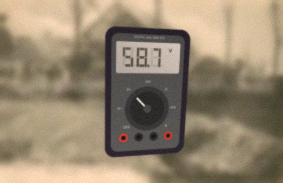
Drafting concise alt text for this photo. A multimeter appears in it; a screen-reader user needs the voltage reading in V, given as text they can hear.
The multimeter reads 58.7 V
